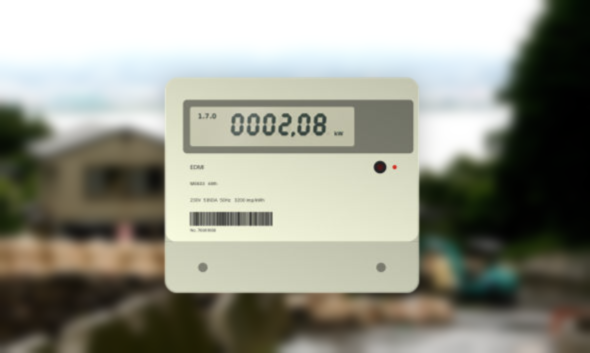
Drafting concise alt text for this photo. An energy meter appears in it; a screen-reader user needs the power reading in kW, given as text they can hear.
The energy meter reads 2.08 kW
